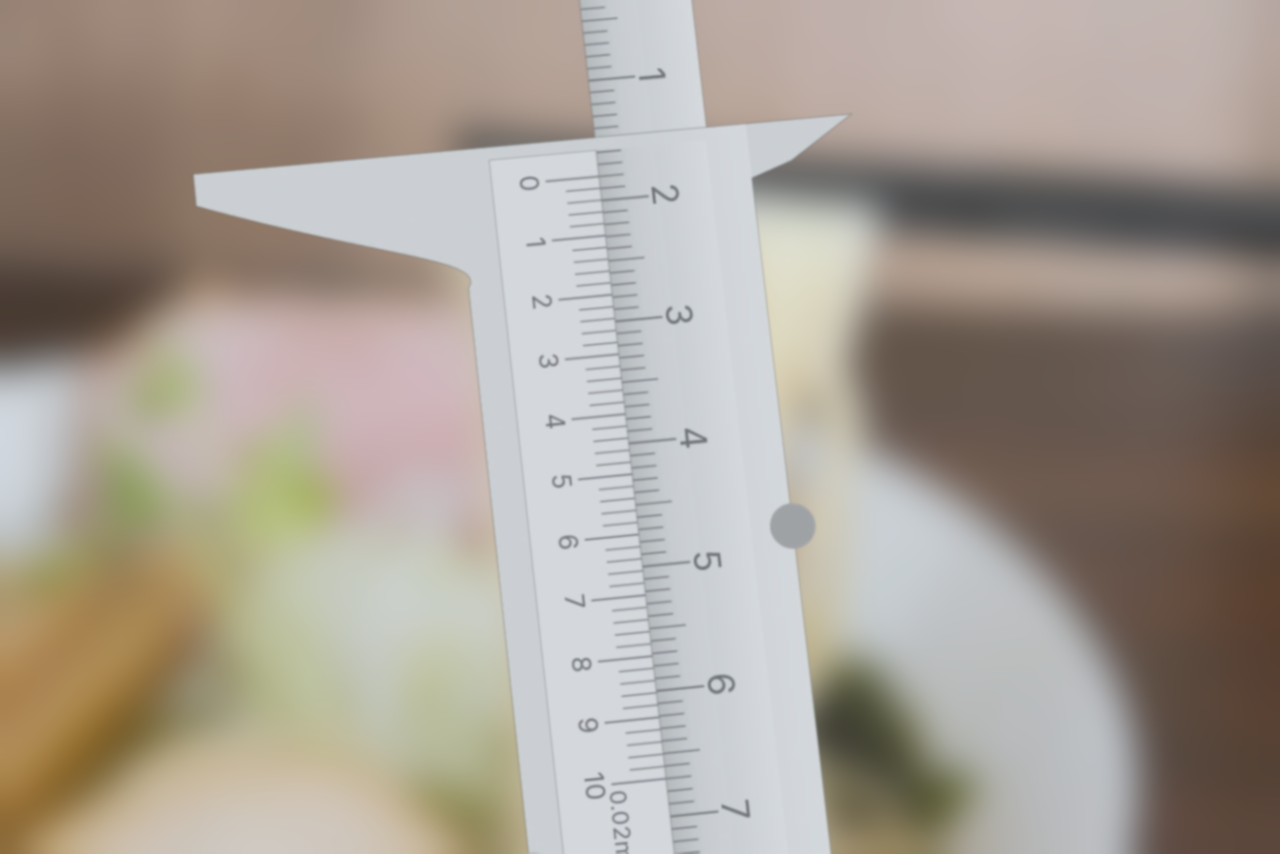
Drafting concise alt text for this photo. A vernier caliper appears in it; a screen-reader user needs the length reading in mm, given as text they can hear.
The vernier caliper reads 18.0 mm
